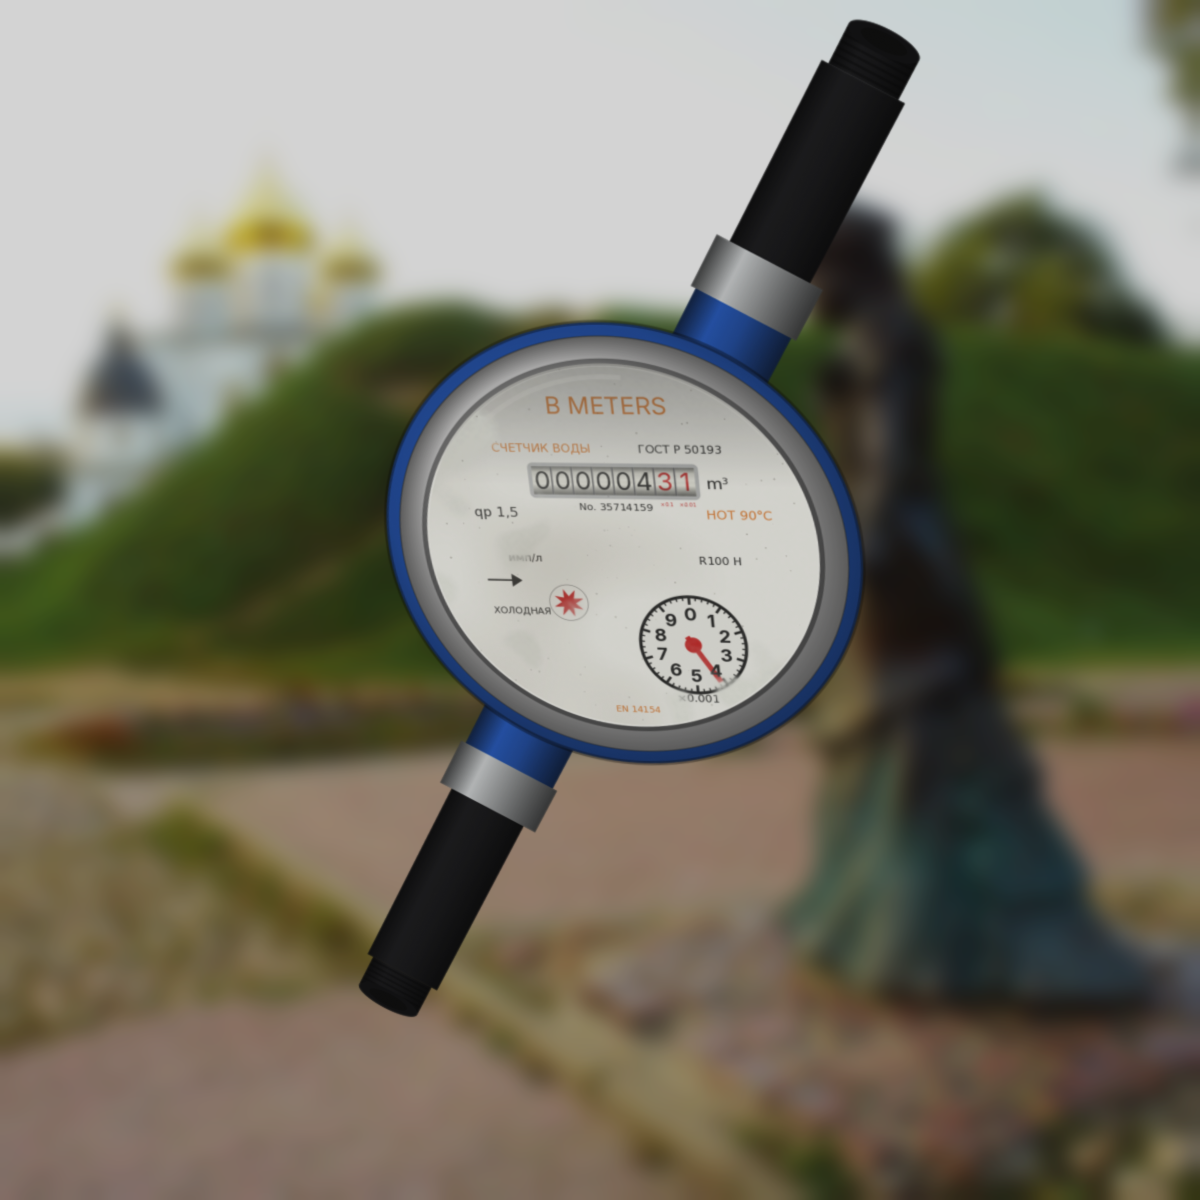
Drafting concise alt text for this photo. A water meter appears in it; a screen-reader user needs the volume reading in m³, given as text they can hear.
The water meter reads 4.314 m³
